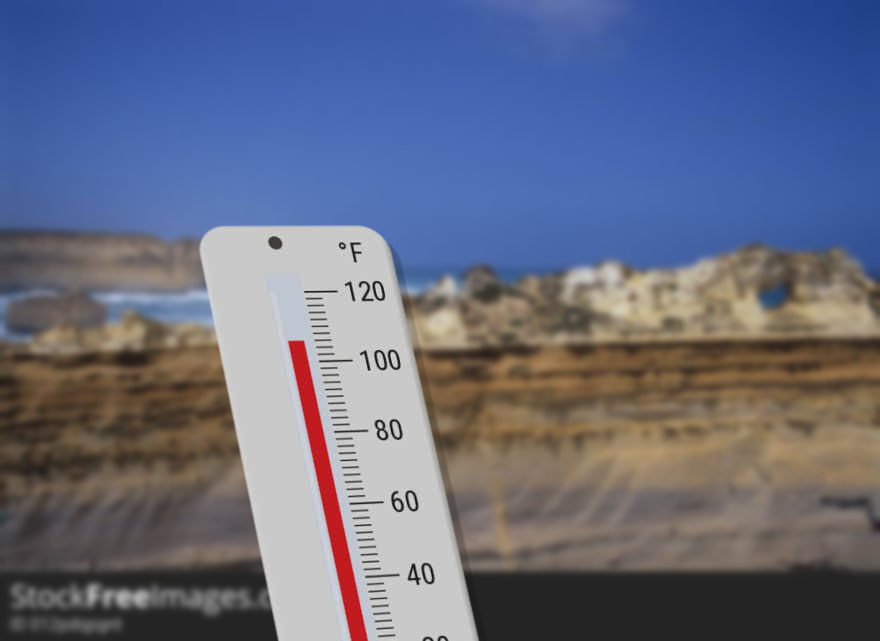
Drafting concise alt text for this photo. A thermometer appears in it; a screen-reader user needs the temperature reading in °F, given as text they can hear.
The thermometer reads 106 °F
